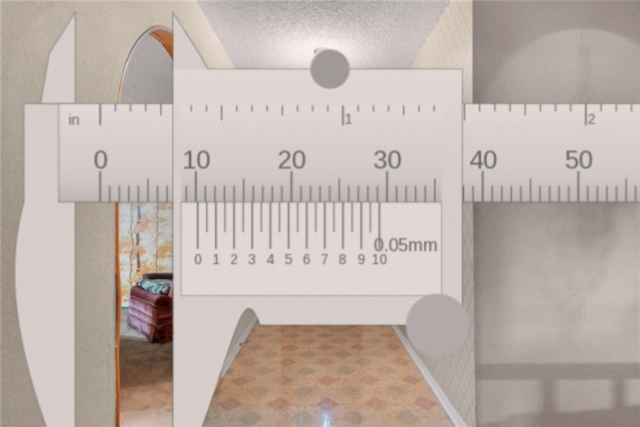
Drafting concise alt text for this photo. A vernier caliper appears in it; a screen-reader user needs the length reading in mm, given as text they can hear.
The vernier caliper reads 10.2 mm
